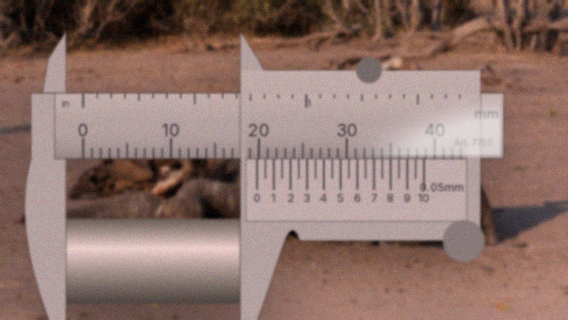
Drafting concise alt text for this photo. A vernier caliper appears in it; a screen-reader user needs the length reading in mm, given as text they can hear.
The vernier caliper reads 19.8 mm
